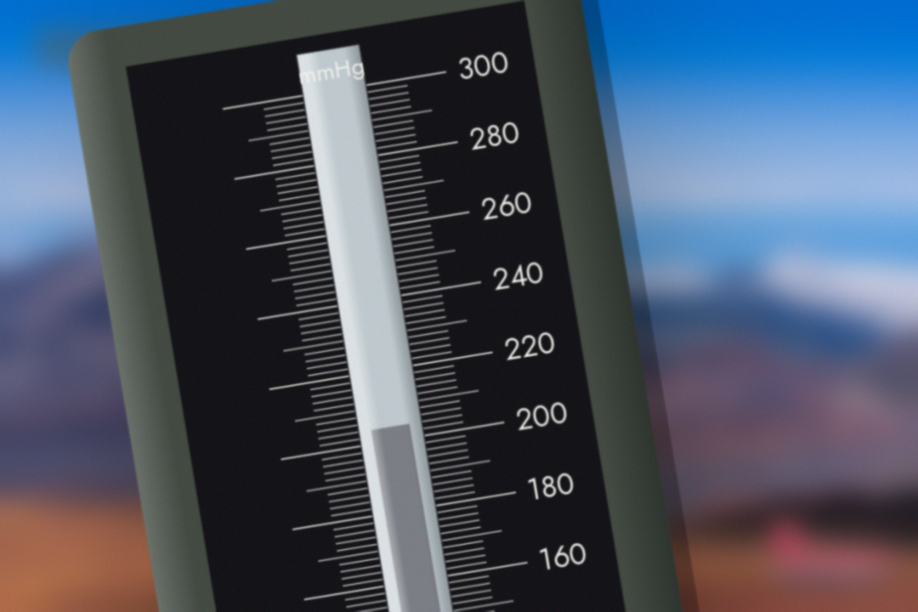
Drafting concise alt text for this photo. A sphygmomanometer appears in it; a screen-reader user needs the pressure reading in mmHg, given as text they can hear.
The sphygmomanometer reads 204 mmHg
